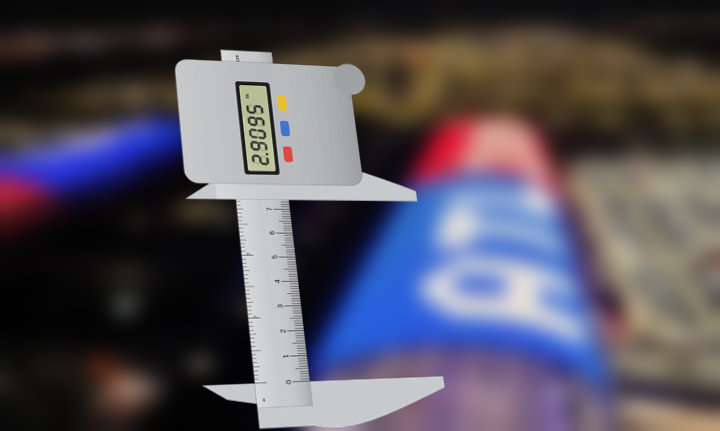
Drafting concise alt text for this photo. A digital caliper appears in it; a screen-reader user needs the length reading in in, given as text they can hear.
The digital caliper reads 2.9095 in
